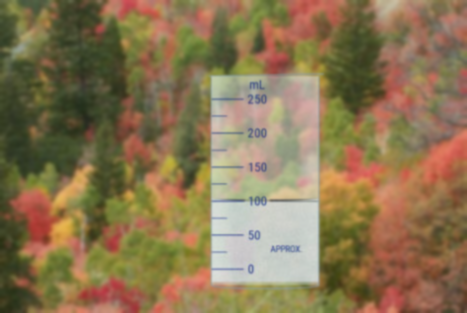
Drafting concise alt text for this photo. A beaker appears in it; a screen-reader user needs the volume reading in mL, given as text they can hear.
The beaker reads 100 mL
